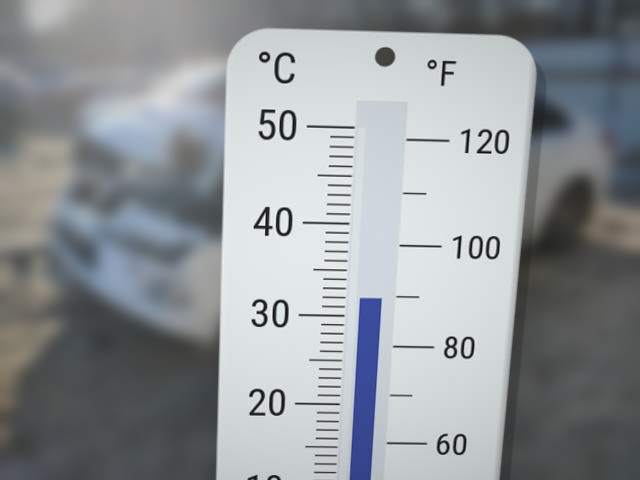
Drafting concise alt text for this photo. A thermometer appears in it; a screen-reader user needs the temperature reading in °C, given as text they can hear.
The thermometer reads 32 °C
